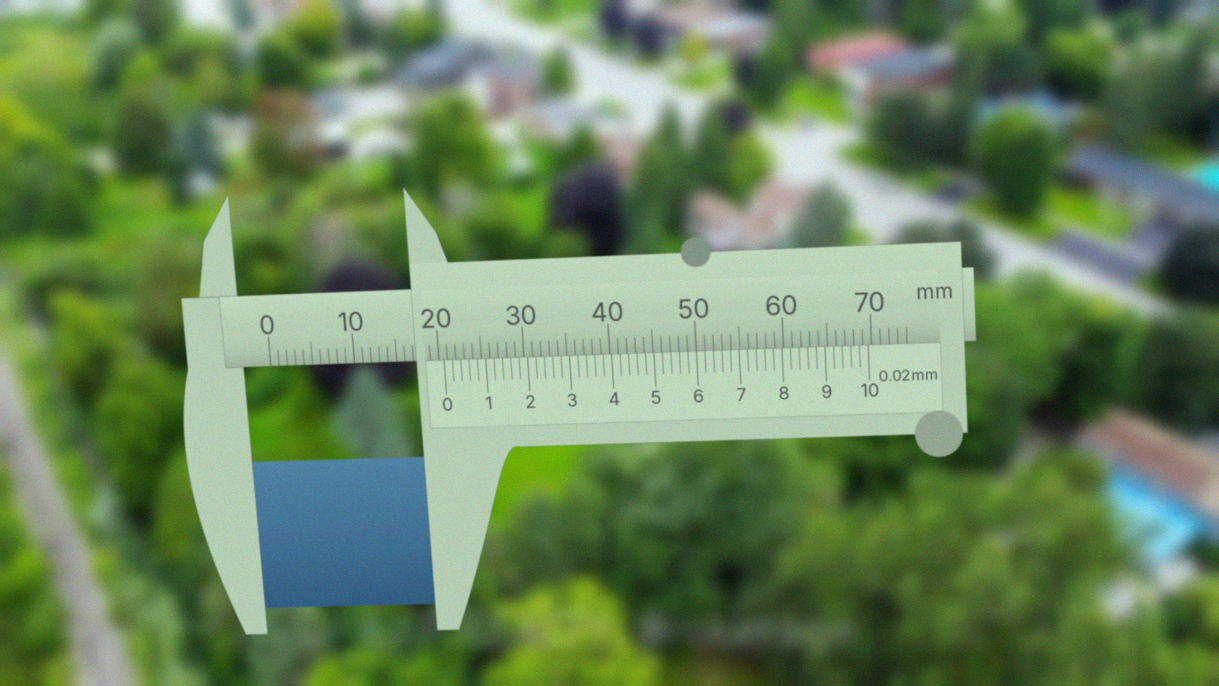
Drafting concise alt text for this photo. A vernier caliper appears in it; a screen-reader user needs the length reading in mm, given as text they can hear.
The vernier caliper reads 20.6 mm
